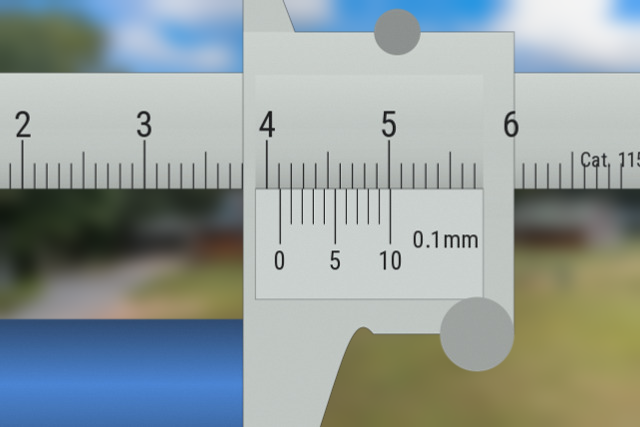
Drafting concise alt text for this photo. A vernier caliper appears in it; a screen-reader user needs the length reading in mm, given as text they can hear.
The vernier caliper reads 41.1 mm
